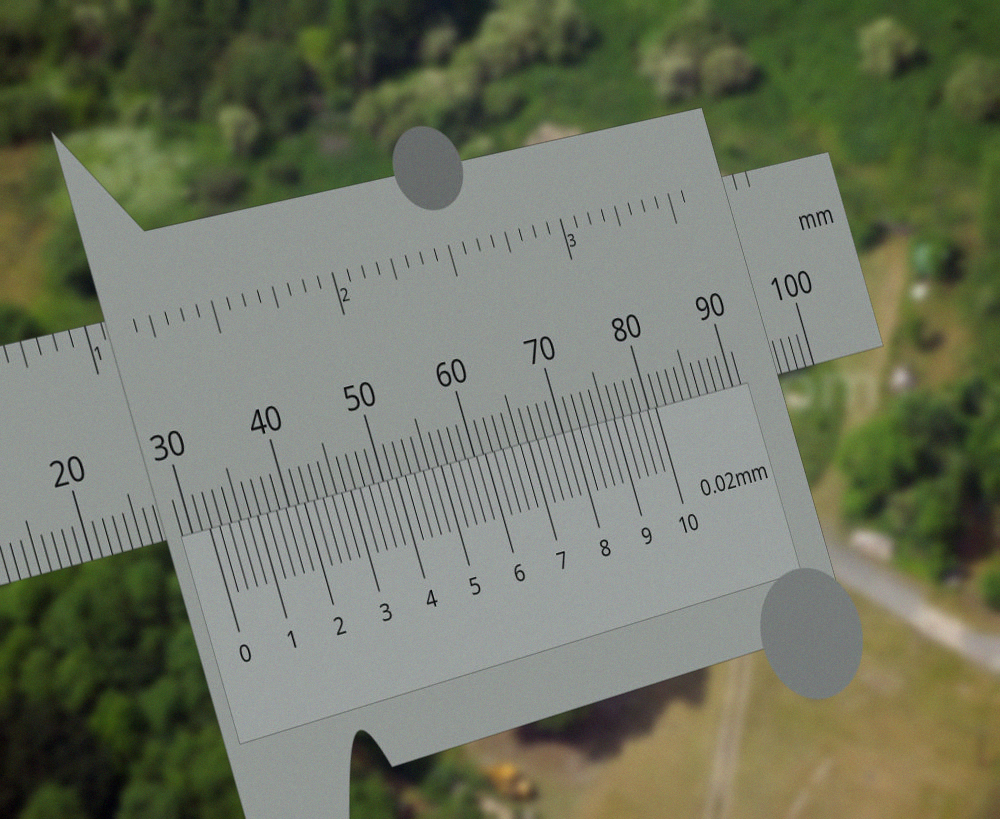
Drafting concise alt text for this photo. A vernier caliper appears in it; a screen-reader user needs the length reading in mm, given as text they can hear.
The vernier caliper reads 31.8 mm
